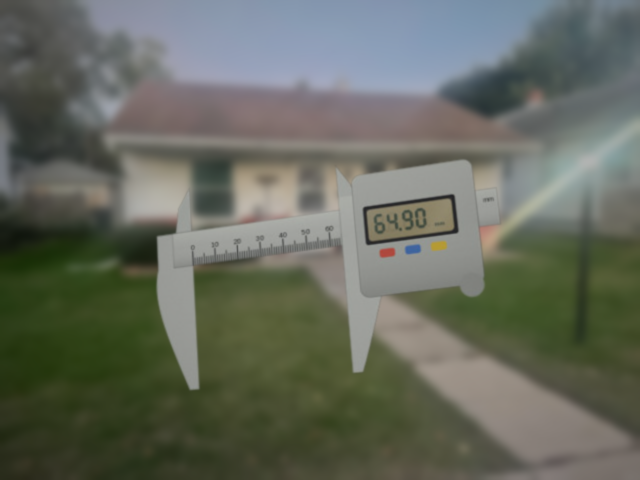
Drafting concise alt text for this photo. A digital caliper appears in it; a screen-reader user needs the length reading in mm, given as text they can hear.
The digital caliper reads 64.90 mm
